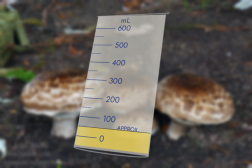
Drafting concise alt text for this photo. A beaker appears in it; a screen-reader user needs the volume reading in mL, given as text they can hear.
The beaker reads 50 mL
